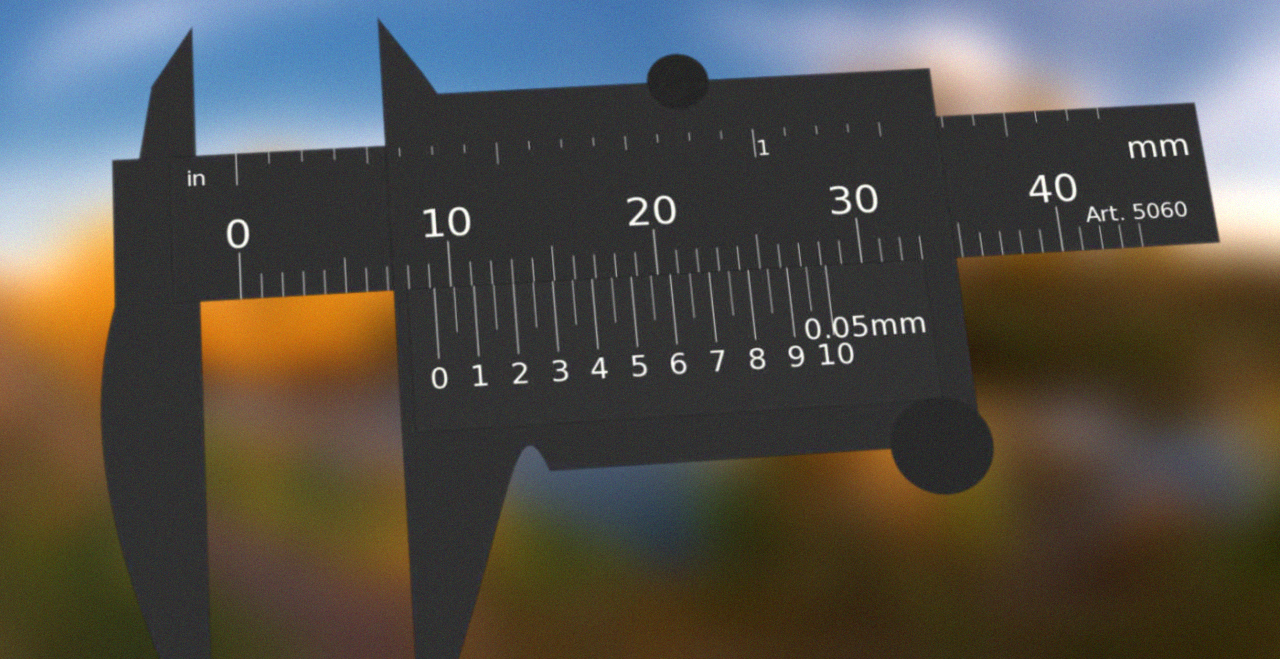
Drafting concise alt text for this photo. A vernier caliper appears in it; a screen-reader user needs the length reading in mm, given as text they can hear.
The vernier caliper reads 9.2 mm
